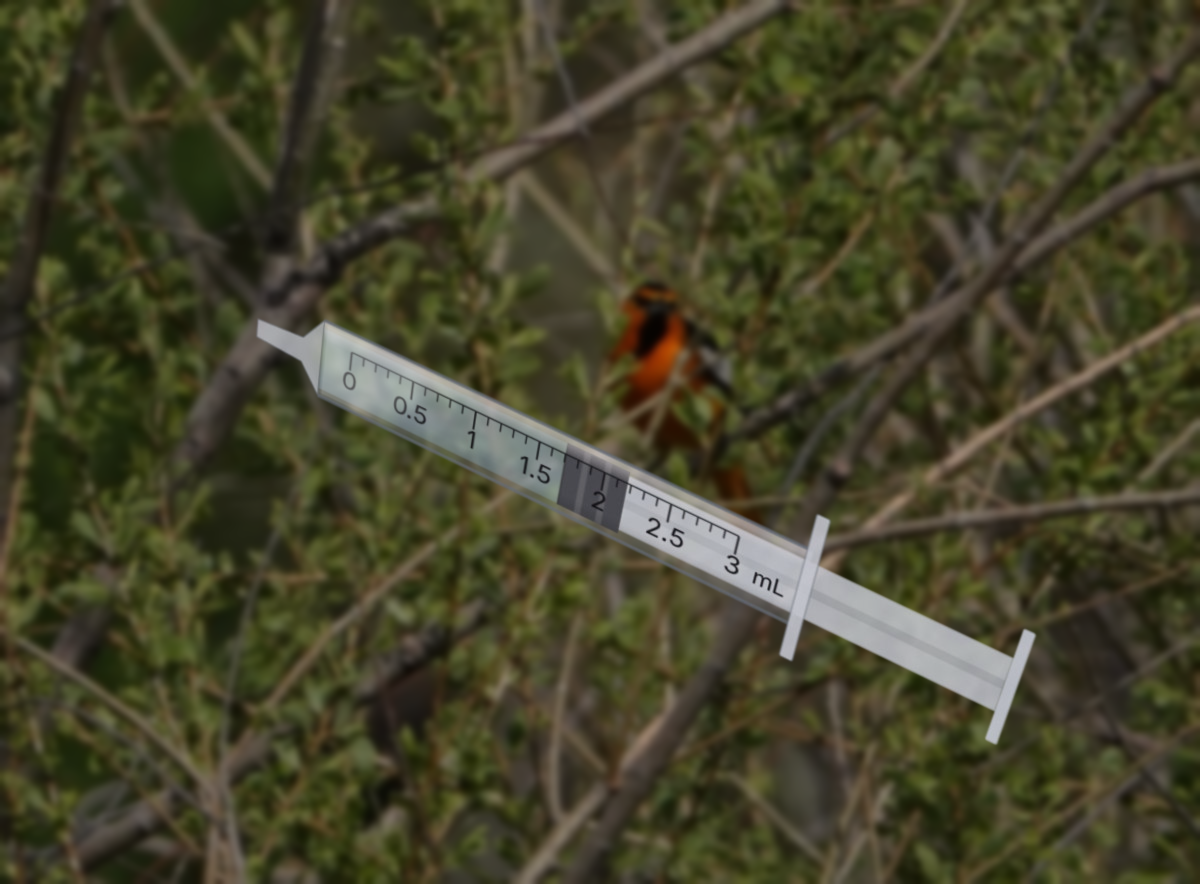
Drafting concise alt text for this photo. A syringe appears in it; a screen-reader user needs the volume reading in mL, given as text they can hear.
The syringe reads 1.7 mL
